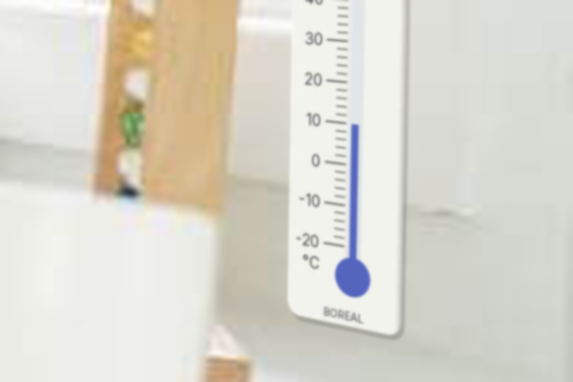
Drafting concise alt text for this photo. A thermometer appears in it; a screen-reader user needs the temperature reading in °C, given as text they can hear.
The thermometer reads 10 °C
